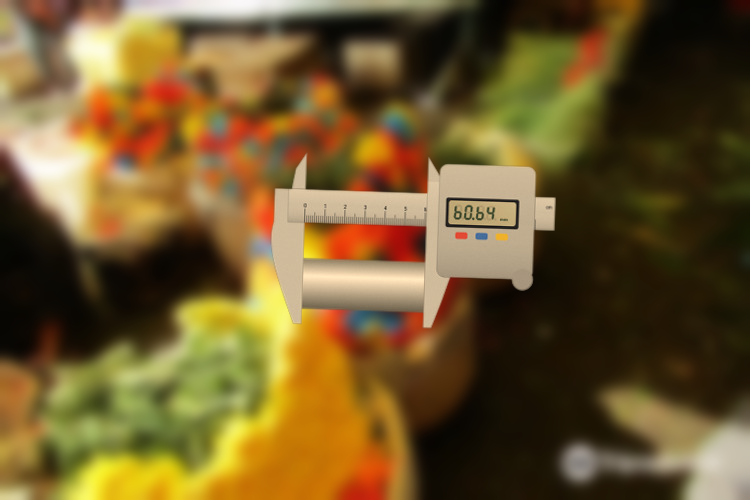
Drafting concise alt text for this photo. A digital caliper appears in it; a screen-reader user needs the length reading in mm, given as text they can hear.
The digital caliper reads 60.64 mm
